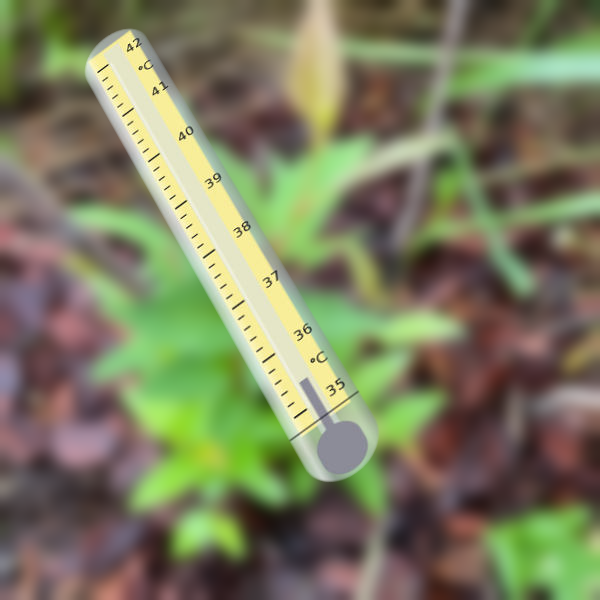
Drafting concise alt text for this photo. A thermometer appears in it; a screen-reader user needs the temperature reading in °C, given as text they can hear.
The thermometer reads 35.4 °C
